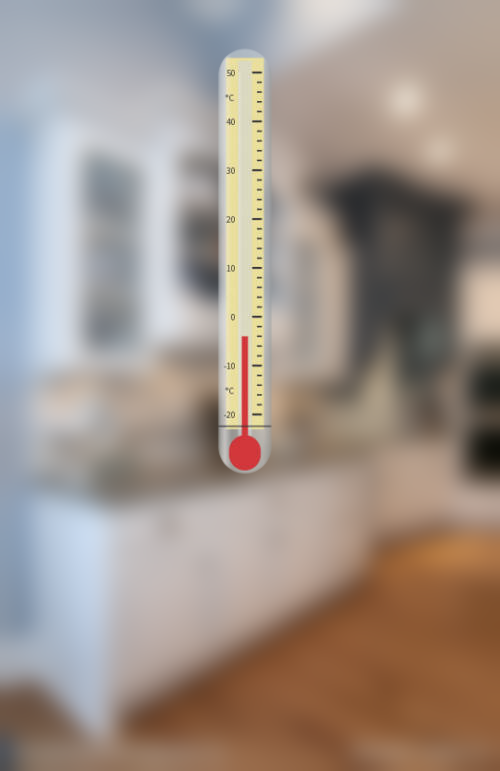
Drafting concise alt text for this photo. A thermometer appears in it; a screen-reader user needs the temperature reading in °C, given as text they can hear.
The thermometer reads -4 °C
